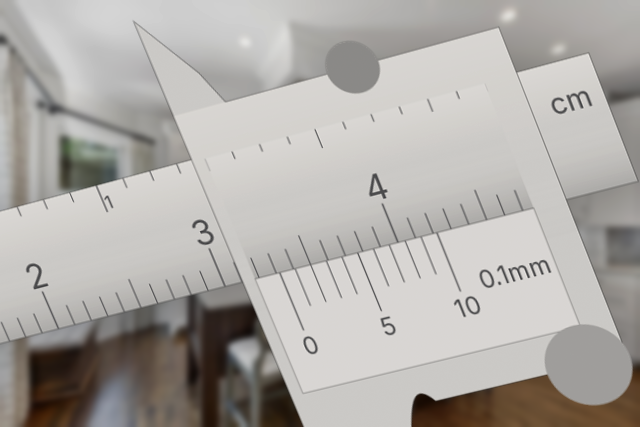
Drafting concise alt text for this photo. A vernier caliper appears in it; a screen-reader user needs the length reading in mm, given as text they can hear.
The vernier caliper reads 33.2 mm
